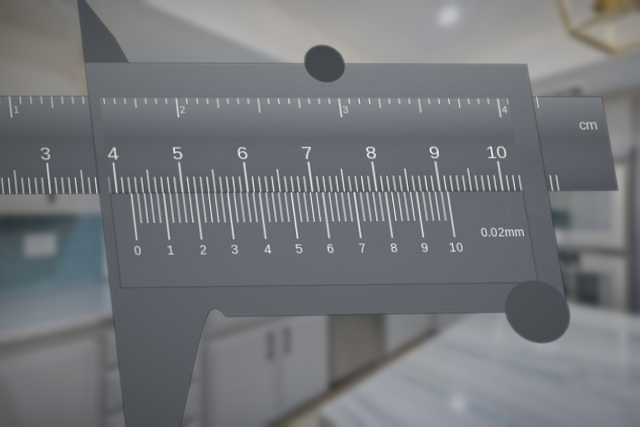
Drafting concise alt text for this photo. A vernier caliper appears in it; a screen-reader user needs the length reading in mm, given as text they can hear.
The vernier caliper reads 42.2 mm
